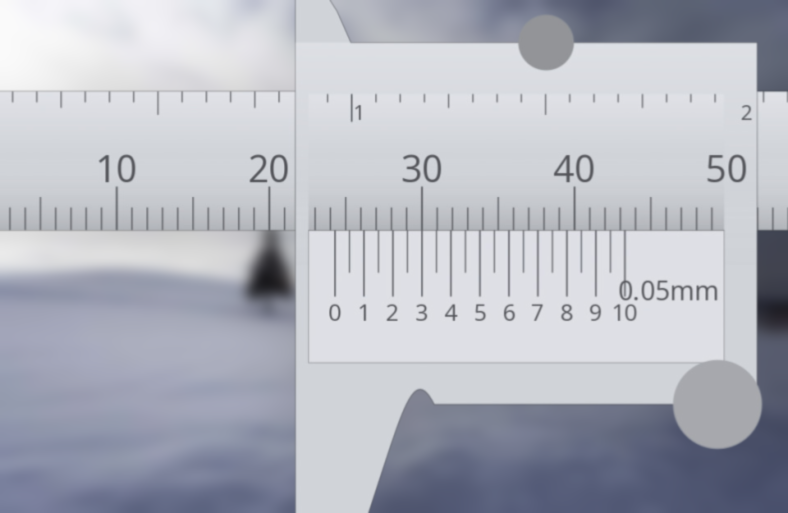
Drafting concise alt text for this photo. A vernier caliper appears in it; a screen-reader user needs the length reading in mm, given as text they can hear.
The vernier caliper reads 24.3 mm
